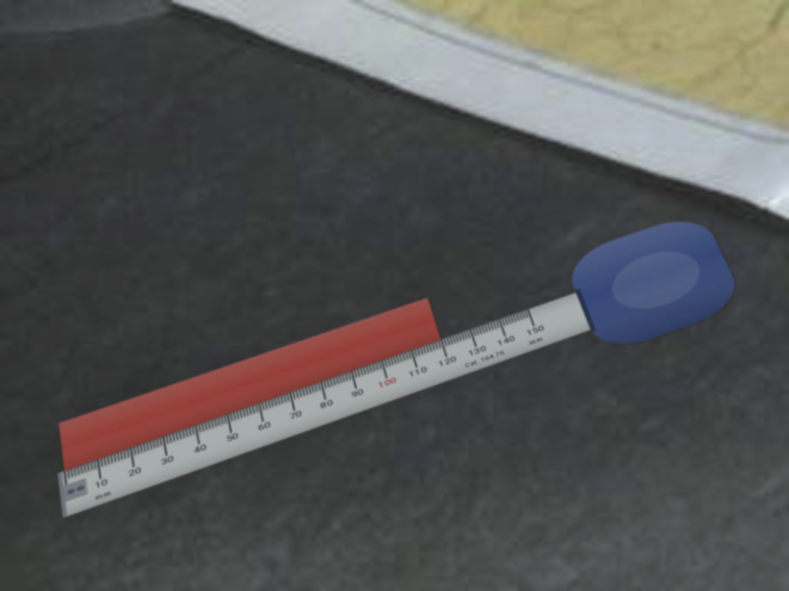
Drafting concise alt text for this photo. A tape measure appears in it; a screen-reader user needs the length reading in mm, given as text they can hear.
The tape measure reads 120 mm
